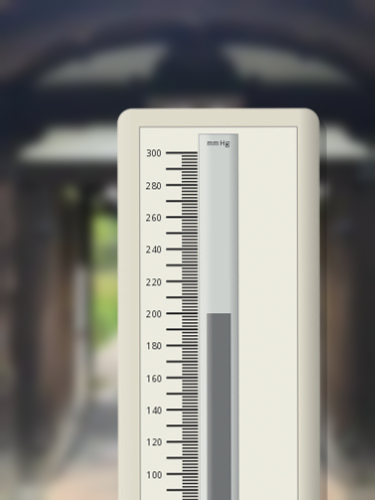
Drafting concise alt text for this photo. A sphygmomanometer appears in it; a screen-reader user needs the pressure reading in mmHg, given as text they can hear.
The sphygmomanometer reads 200 mmHg
